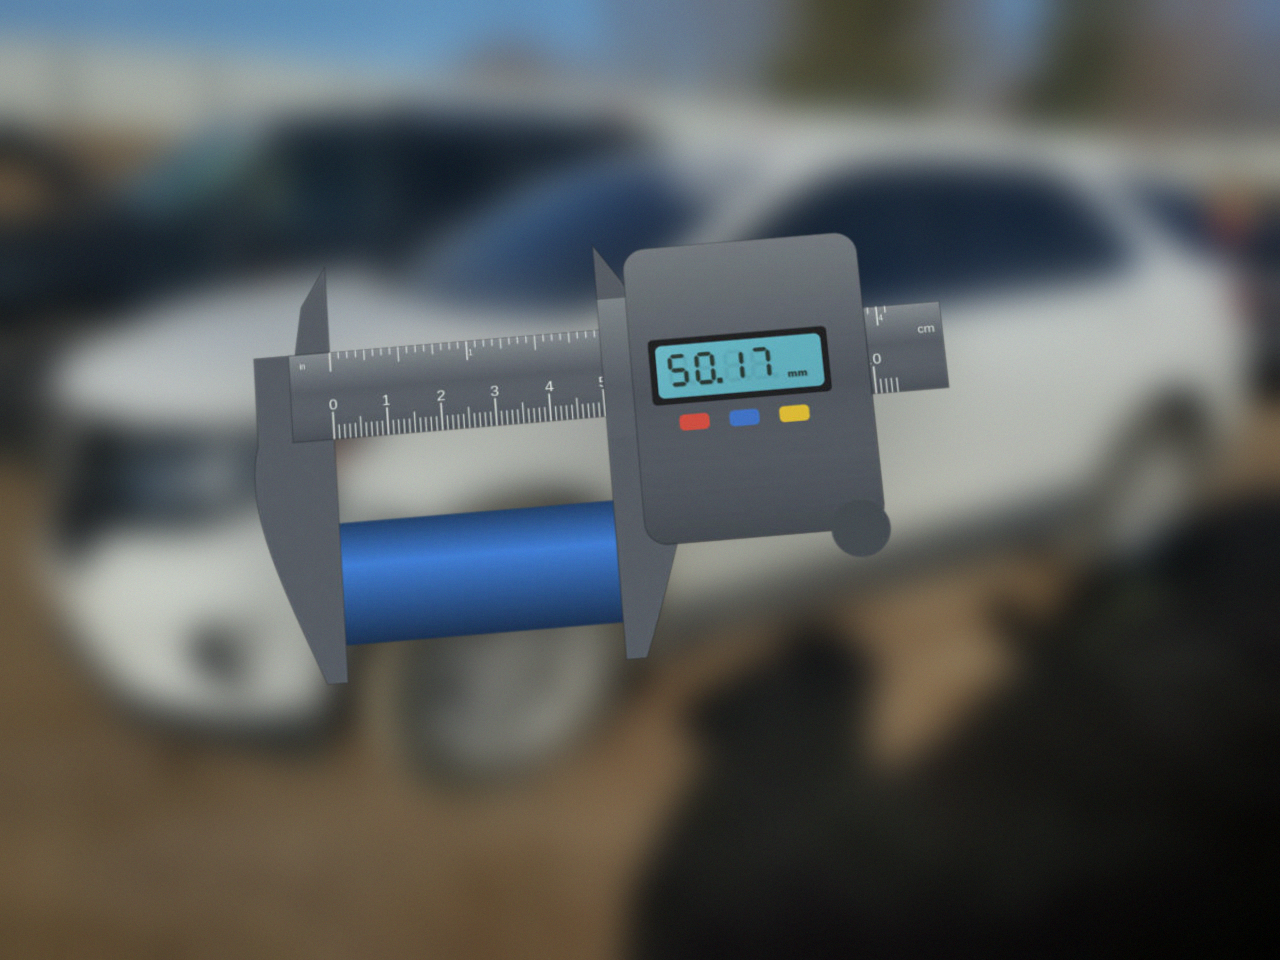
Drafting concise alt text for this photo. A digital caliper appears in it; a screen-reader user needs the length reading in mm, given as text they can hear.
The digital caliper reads 50.17 mm
